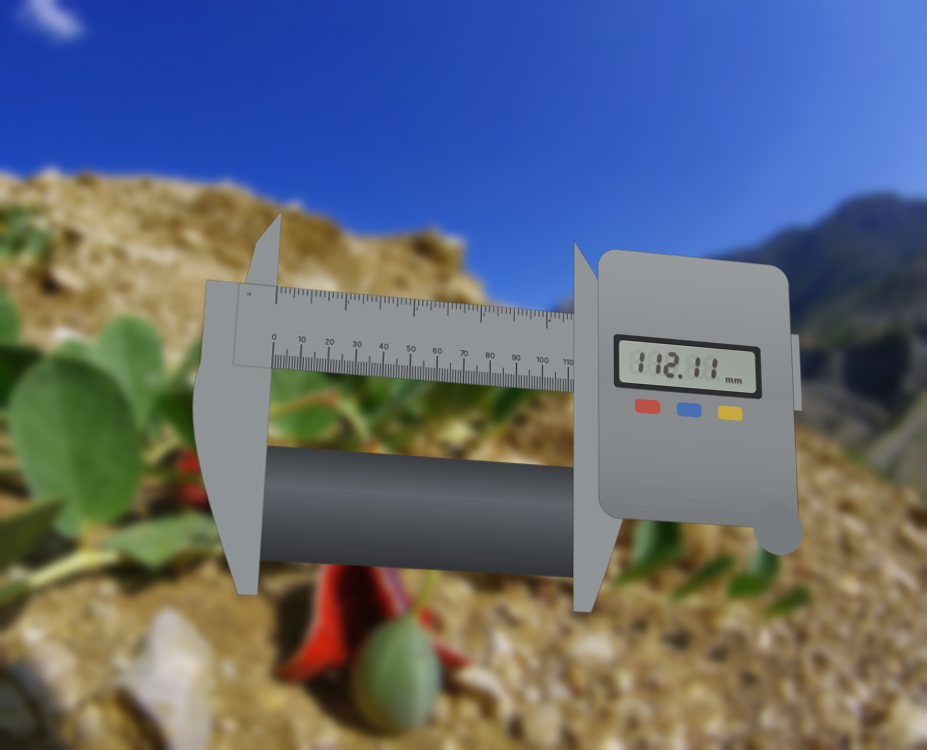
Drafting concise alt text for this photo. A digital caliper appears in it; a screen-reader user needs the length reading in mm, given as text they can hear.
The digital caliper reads 112.11 mm
